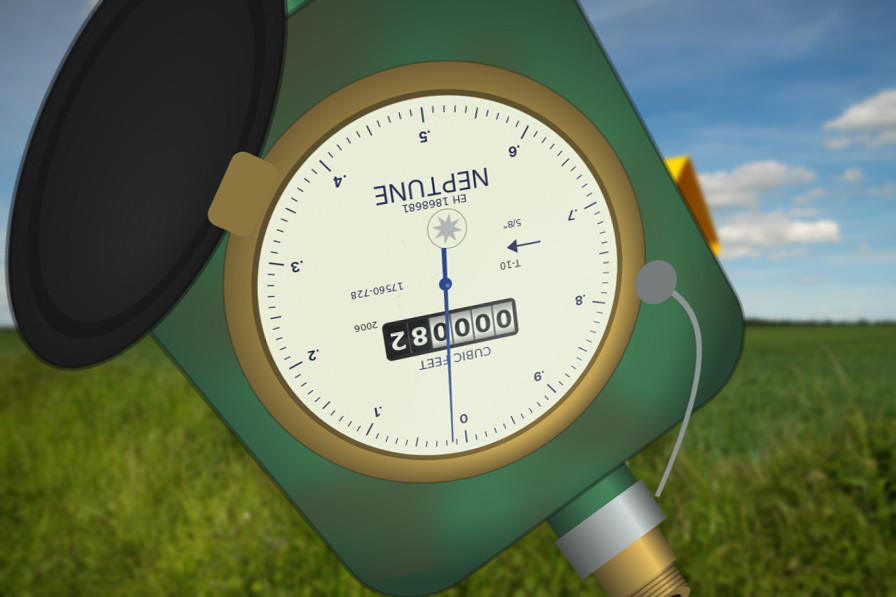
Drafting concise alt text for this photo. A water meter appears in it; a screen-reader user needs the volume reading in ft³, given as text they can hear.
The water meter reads 82.01 ft³
